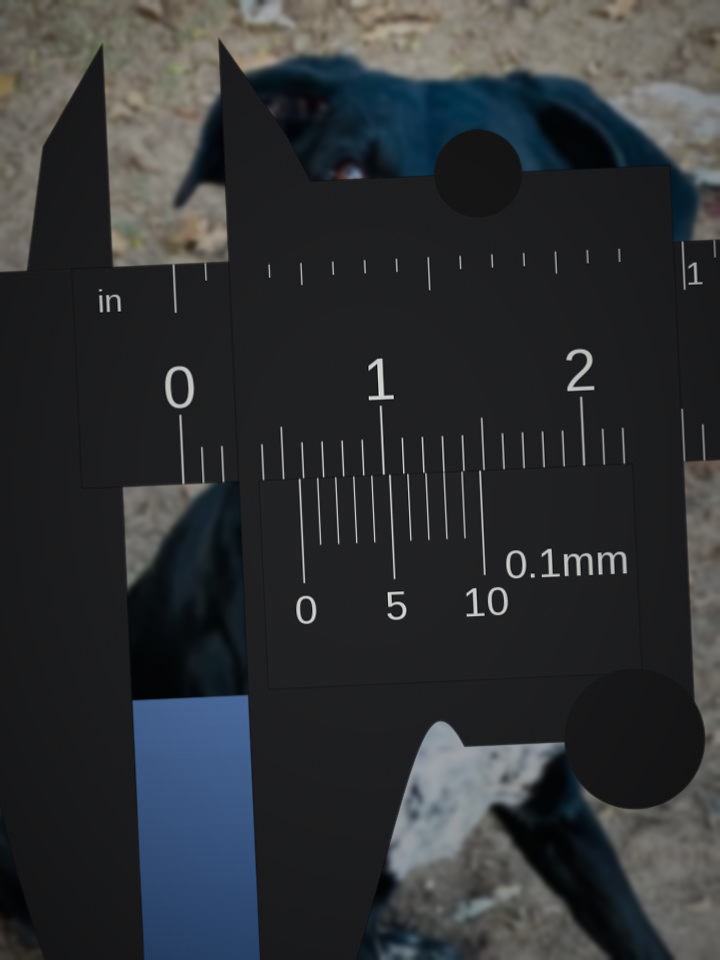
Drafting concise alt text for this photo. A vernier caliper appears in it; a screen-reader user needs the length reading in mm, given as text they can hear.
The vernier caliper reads 5.8 mm
